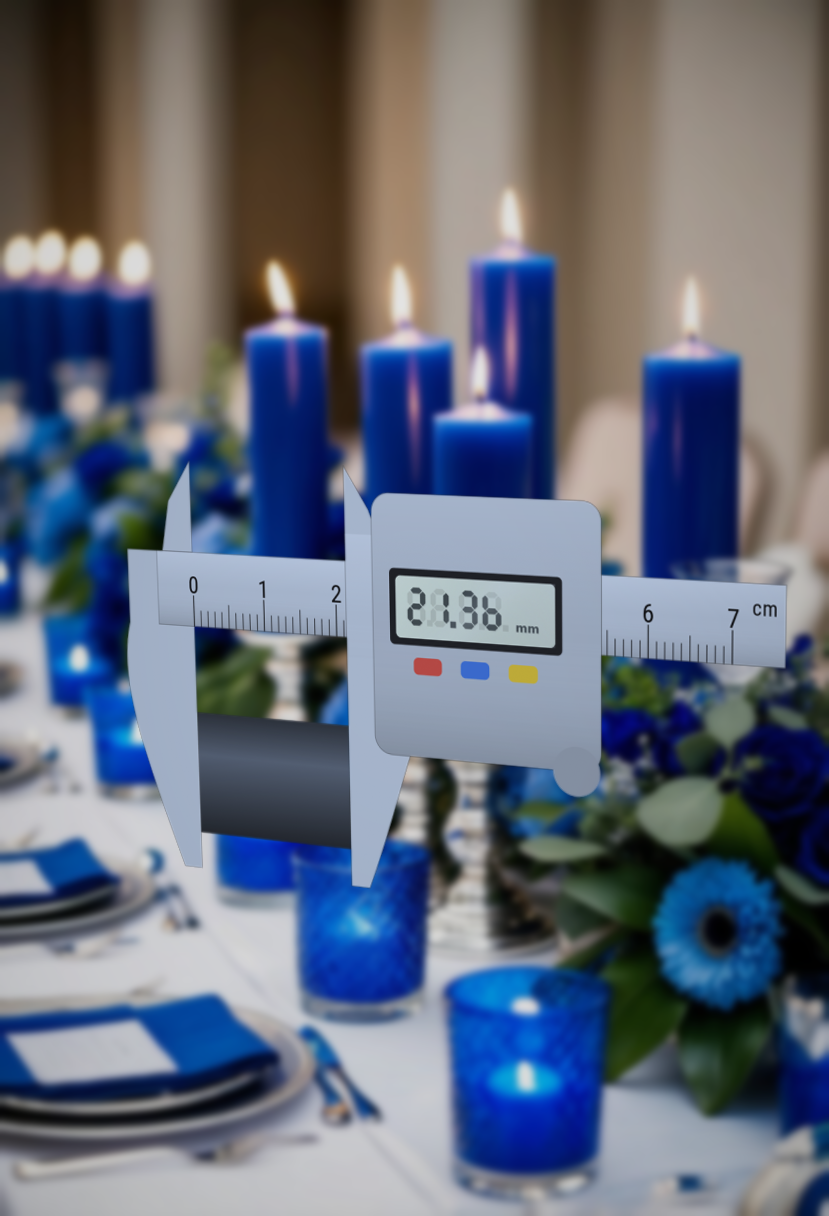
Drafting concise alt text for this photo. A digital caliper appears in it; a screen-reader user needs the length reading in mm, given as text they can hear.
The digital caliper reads 21.36 mm
